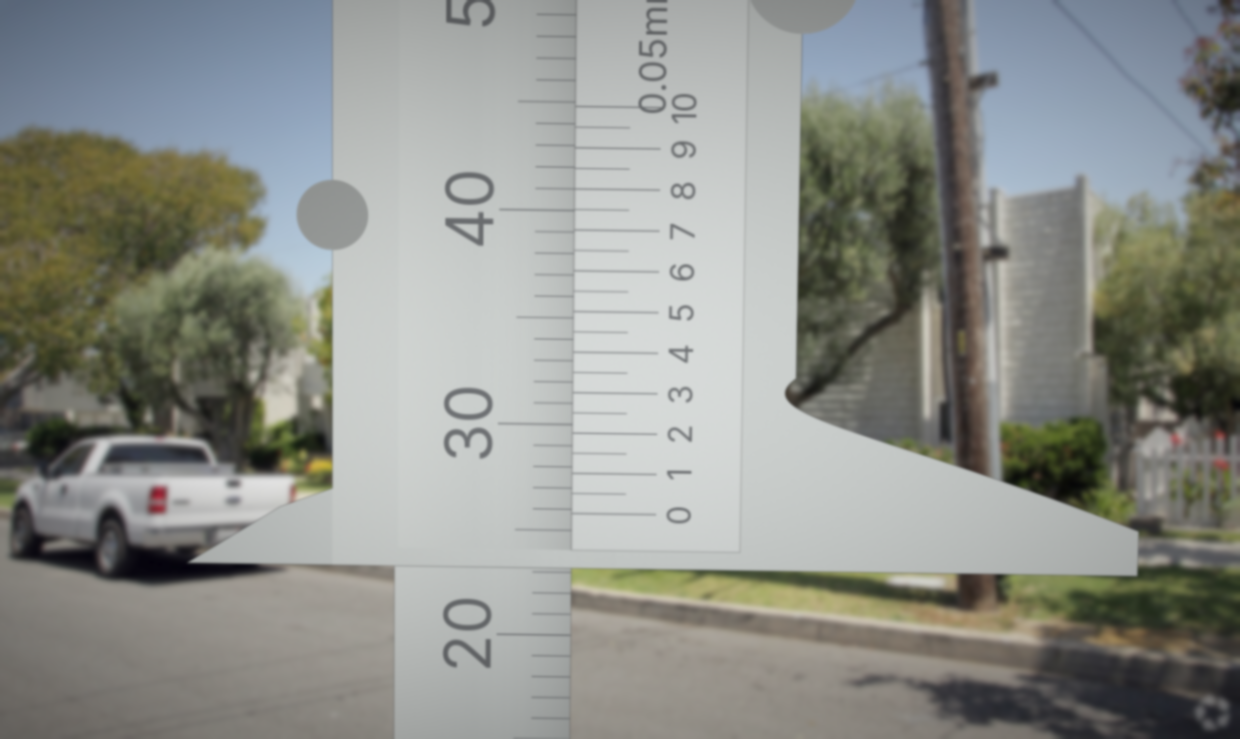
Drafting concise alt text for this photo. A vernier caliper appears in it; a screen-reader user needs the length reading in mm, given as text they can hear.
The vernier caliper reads 25.8 mm
